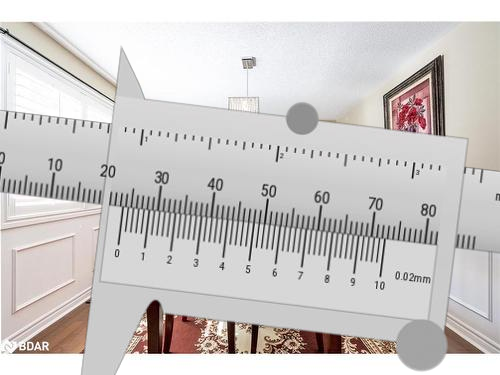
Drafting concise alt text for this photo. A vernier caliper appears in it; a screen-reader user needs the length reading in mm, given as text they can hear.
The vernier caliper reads 23.5 mm
